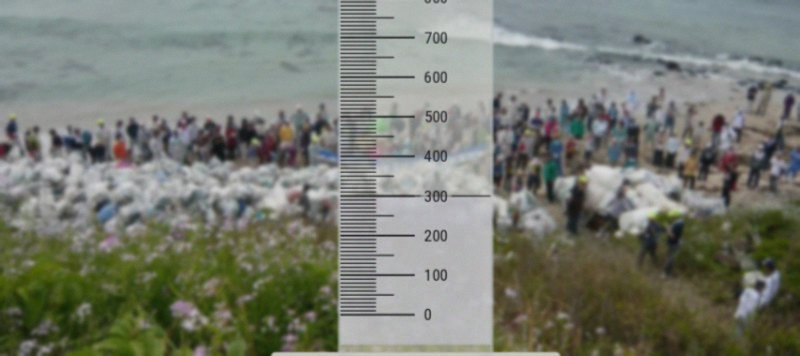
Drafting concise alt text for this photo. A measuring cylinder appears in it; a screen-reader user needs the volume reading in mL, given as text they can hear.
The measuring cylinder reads 300 mL
